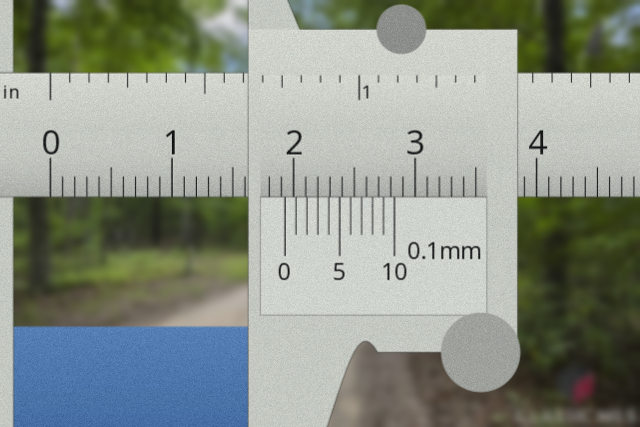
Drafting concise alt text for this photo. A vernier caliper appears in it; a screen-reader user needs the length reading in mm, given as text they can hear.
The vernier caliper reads 19.3 mm
